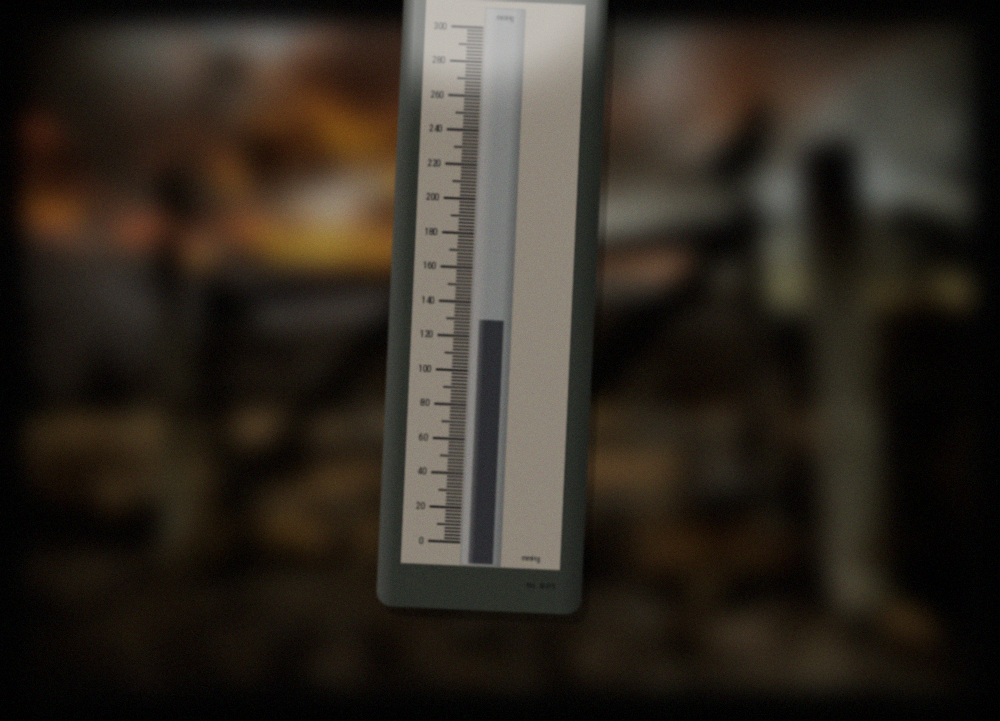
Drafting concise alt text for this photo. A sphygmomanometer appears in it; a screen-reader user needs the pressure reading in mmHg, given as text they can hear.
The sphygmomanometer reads 130 mmHg
